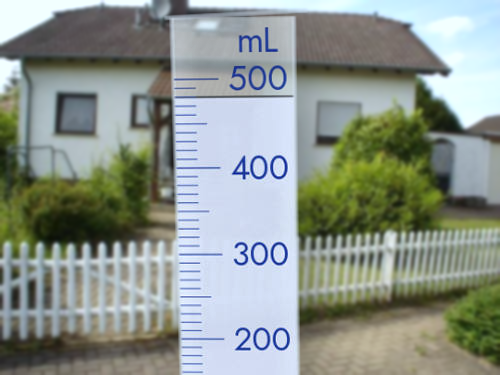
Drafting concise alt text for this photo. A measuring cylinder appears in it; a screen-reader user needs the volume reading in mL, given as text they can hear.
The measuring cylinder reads 480 mL
